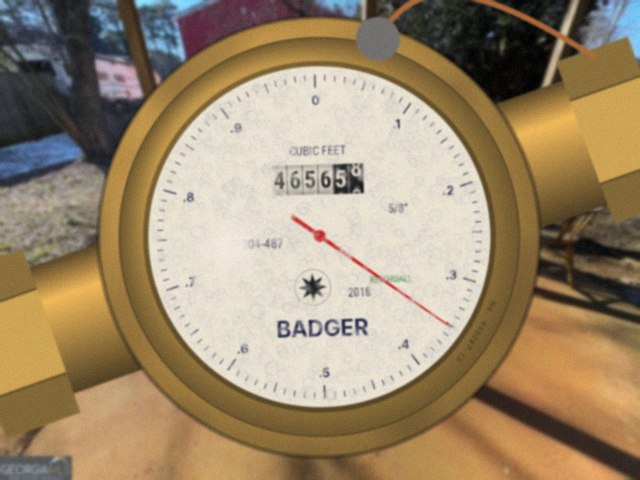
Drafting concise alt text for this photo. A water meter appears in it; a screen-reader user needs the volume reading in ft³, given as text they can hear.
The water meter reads 465658.35 ft³
